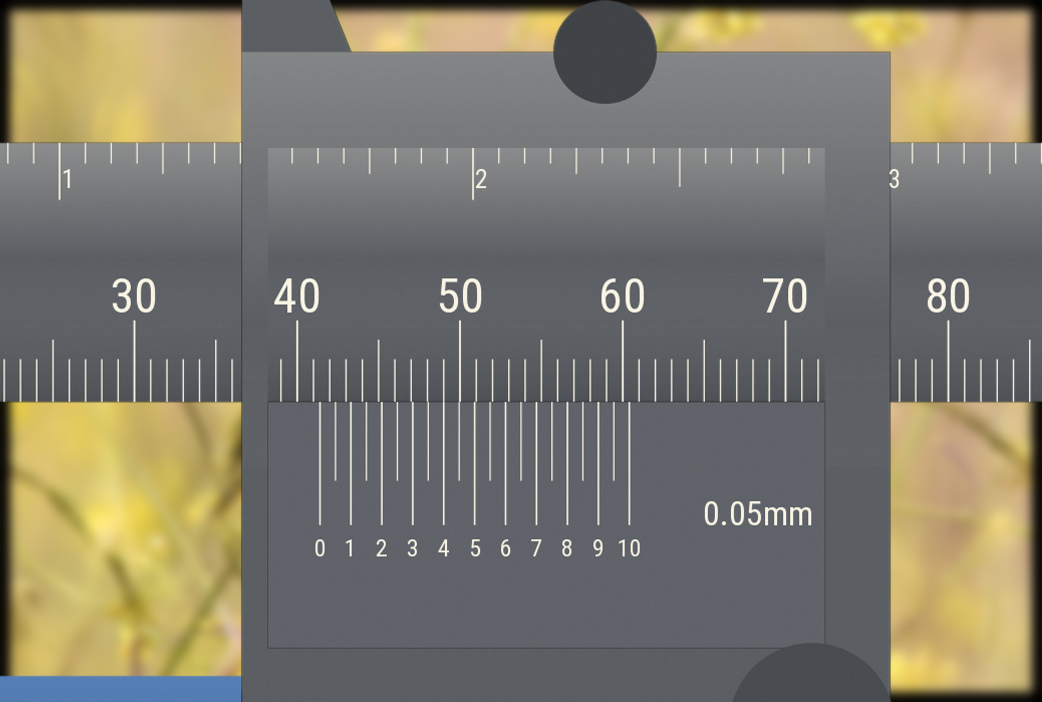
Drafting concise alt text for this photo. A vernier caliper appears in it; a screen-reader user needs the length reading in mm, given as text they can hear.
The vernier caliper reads 41.4 mm
